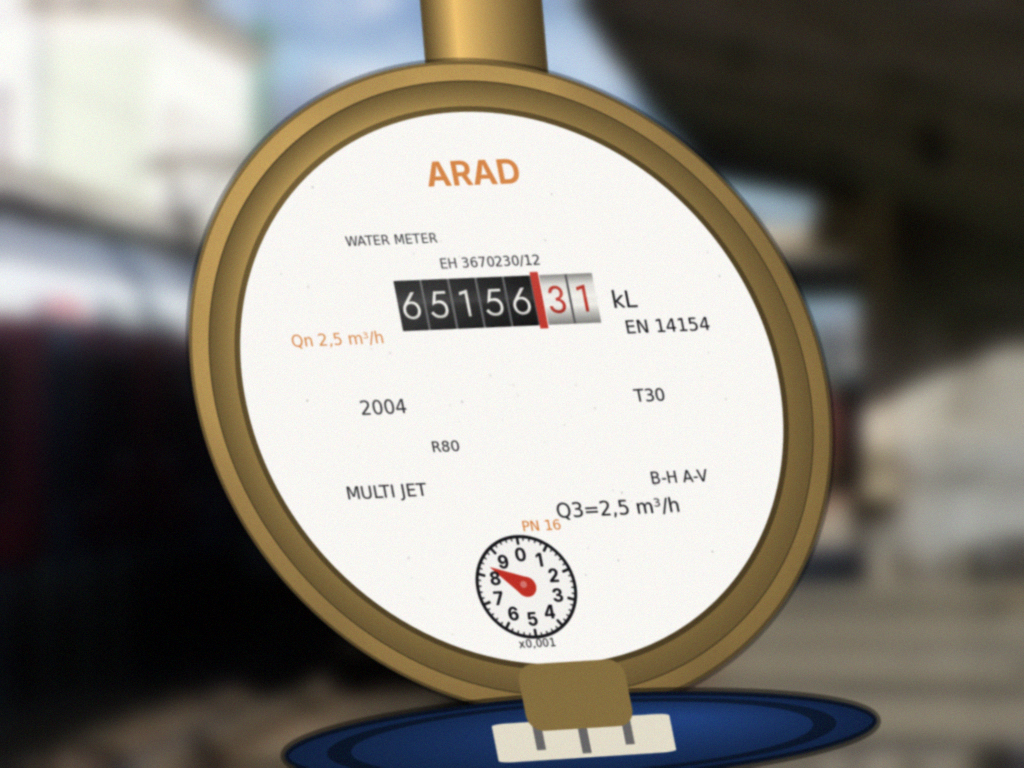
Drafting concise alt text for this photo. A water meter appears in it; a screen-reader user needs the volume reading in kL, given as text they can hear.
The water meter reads 65156.318 kL
